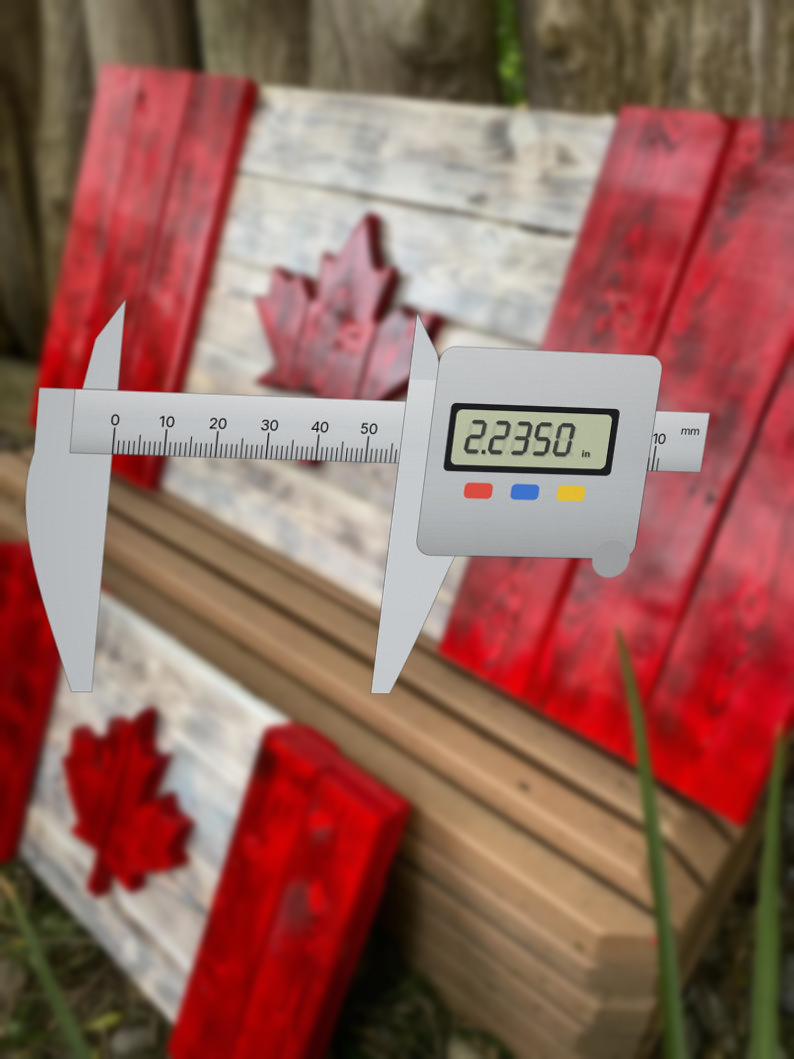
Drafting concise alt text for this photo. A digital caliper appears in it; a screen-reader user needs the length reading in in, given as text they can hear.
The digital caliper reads 2.2350 in
